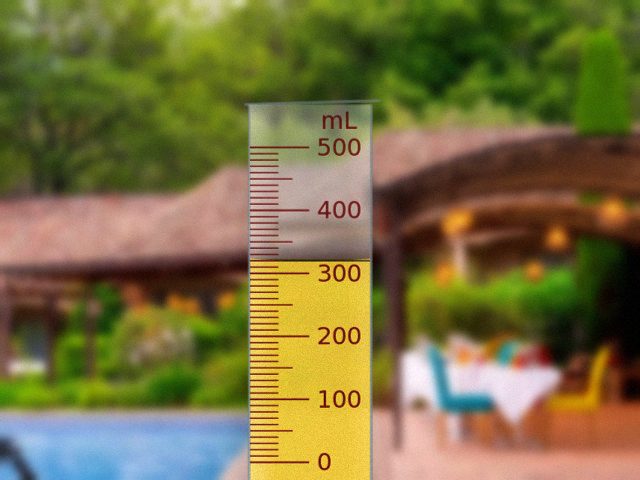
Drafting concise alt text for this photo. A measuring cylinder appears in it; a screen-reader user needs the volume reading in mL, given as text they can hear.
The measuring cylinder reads 320 mL
